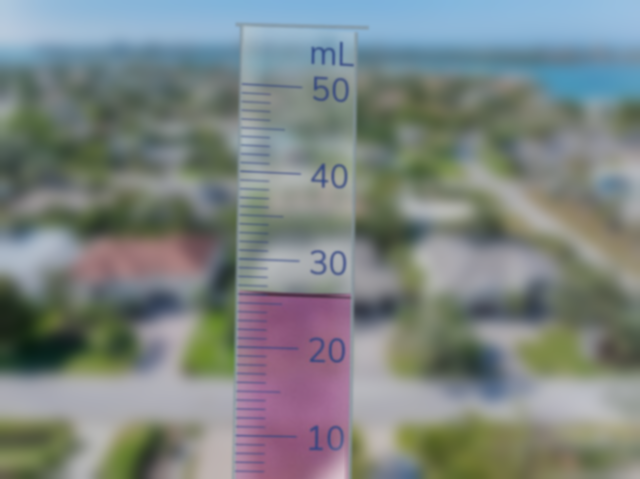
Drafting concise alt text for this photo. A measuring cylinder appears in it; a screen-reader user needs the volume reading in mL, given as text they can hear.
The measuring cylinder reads 26 mL
